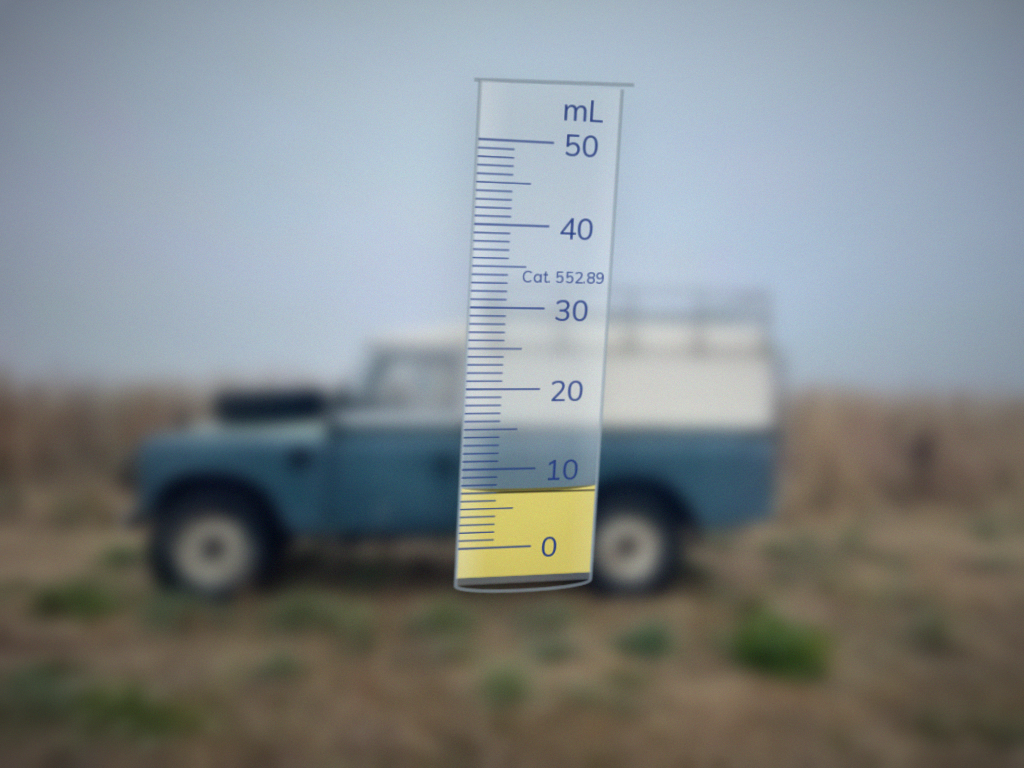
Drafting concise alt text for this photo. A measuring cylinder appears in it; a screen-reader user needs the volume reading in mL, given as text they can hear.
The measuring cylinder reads 7 mL
